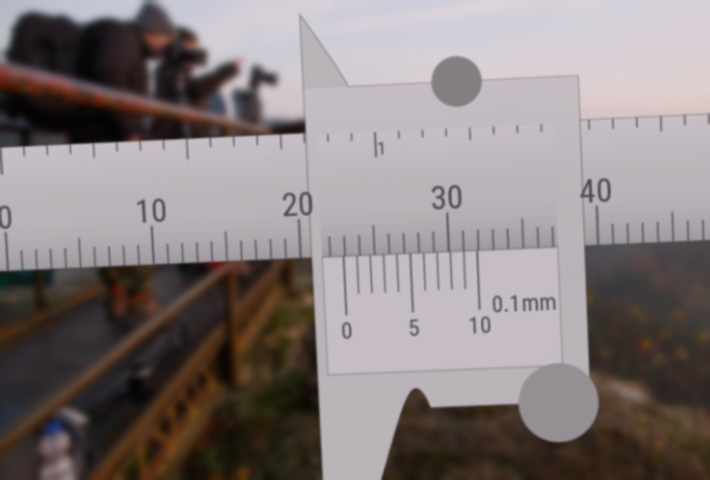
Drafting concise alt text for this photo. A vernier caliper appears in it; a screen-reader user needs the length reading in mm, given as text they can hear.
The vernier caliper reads 22.9 mm
